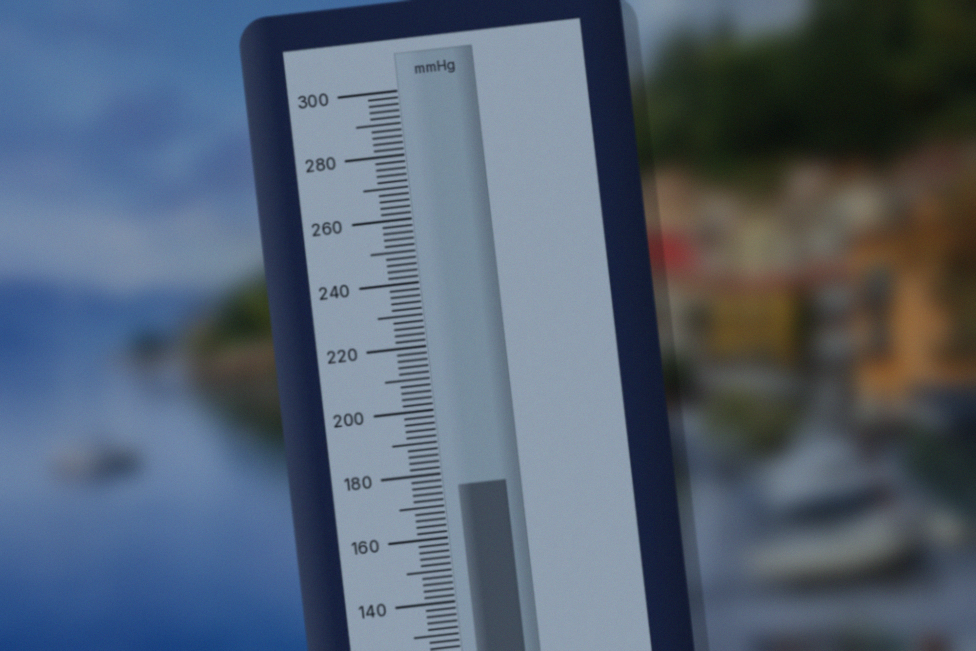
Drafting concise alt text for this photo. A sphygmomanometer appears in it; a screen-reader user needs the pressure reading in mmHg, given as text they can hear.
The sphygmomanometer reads 176 mmHg
